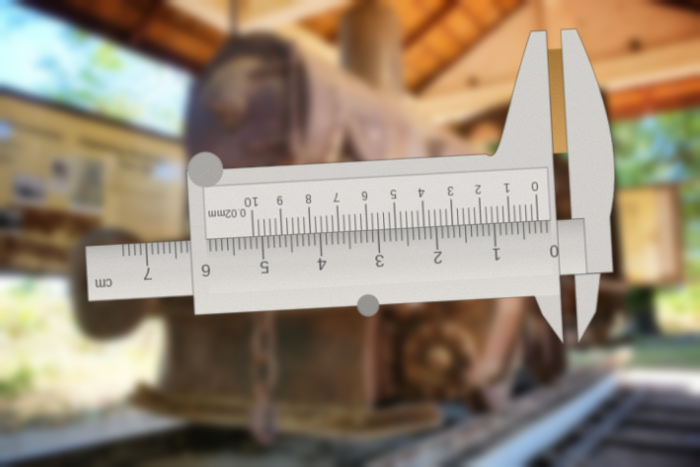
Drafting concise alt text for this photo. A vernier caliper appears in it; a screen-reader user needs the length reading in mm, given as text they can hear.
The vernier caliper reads 2.5 mm
